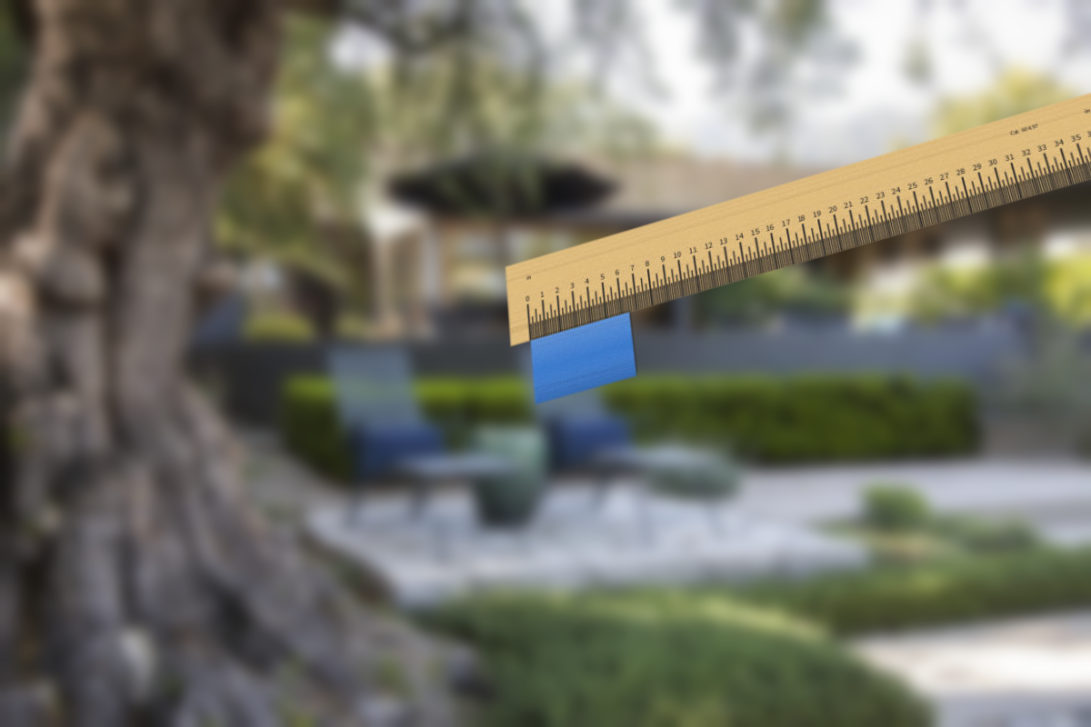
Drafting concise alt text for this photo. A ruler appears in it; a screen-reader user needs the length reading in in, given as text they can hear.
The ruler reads 6.5 in
